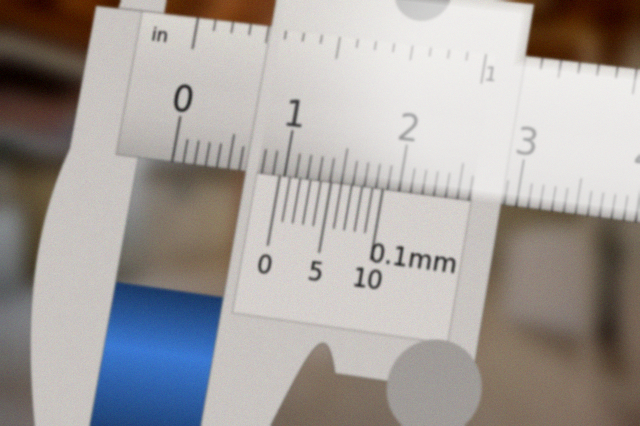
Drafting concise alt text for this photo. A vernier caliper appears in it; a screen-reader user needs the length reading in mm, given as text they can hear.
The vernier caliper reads 9.6 mm
